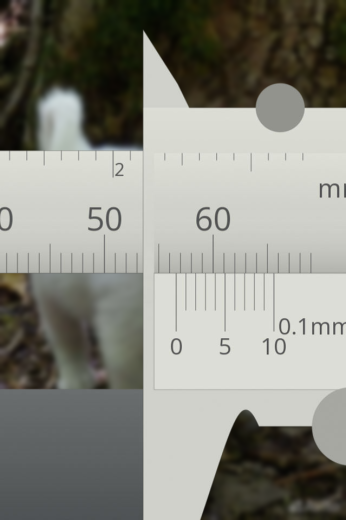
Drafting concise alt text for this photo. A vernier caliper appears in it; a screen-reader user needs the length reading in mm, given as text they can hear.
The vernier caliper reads 56.6 mm
